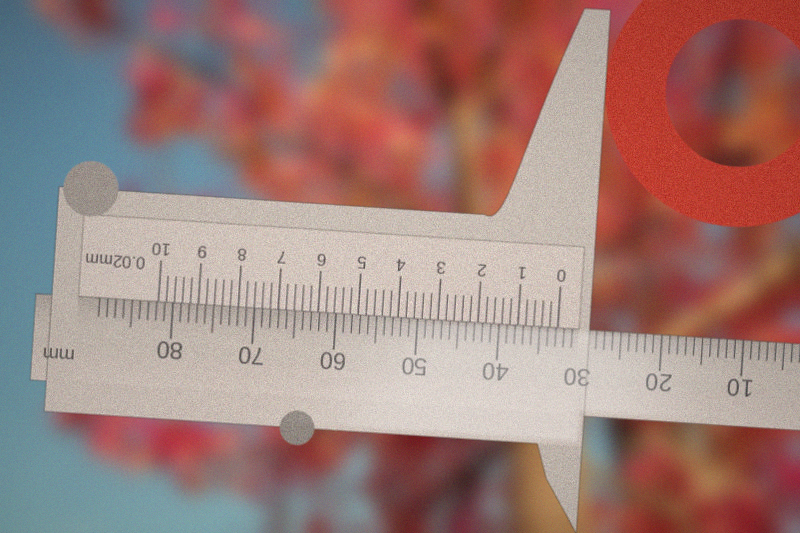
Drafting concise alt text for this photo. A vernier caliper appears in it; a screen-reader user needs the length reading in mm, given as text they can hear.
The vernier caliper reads 32.8 mm
